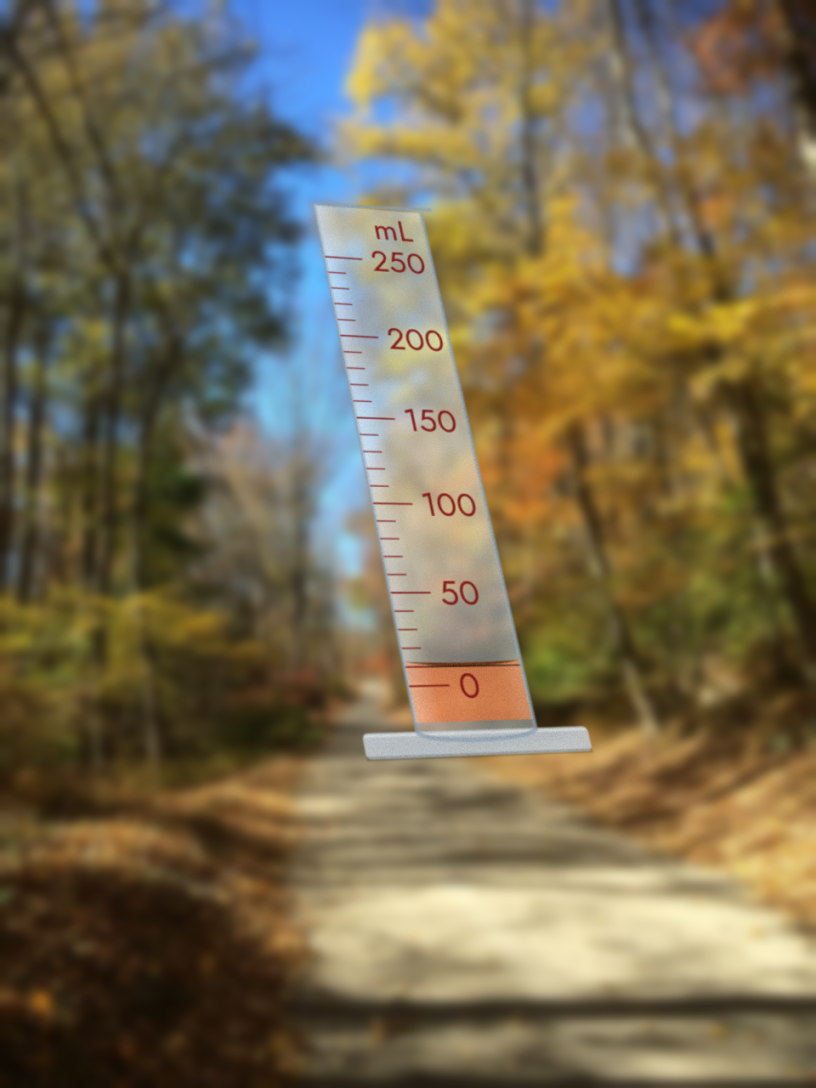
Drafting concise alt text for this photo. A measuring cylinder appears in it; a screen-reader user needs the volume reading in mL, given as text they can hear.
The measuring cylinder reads 10 mL
